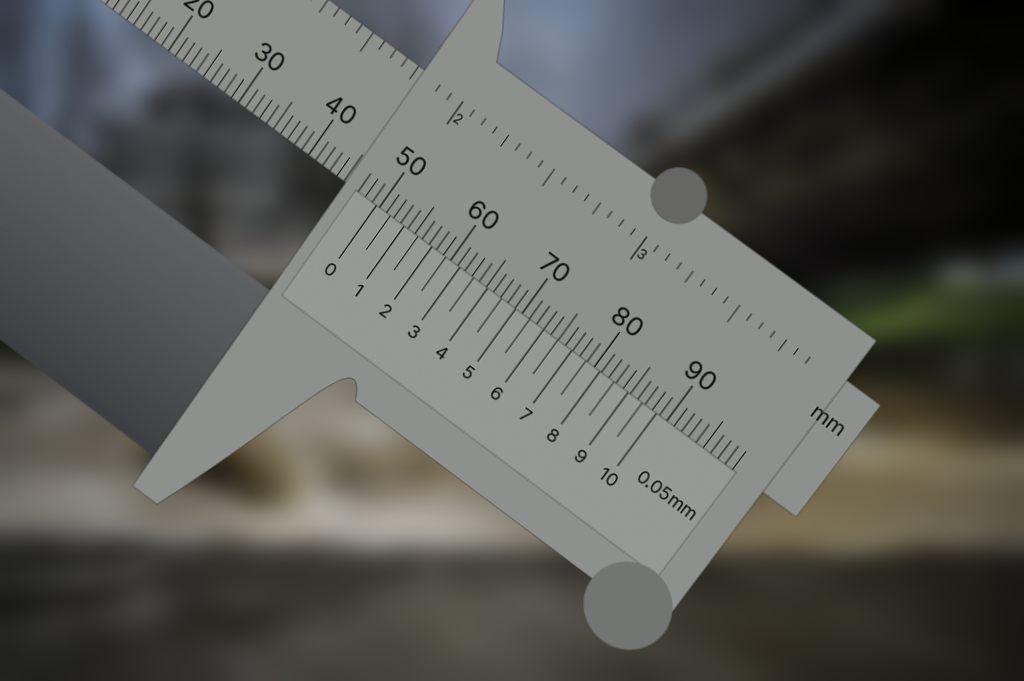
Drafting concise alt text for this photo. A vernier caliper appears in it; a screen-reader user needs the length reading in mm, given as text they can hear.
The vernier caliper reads 49.6 mm
